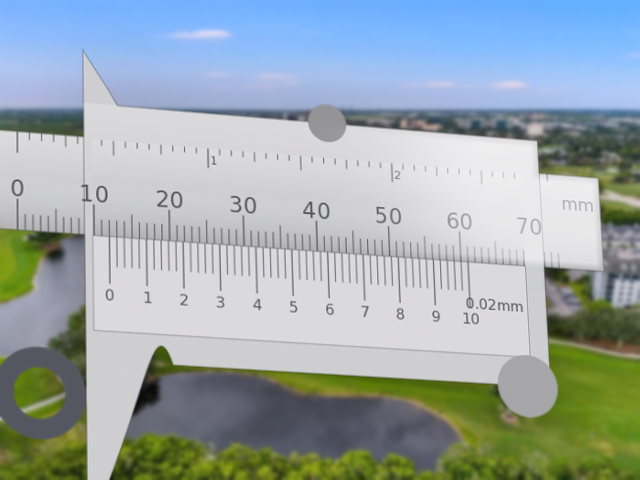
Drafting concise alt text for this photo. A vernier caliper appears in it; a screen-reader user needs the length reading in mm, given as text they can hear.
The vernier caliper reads 12.0 mm
